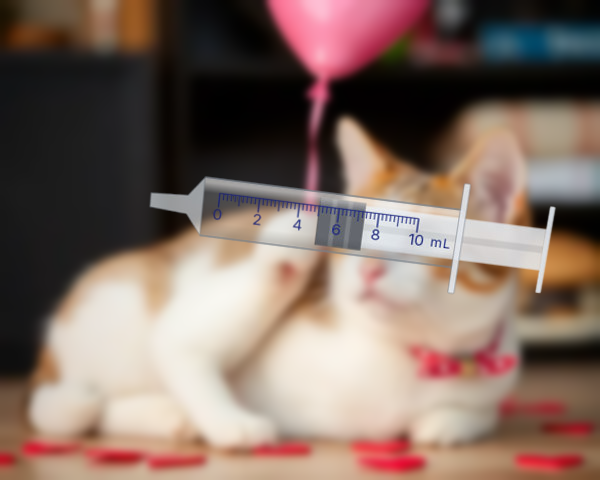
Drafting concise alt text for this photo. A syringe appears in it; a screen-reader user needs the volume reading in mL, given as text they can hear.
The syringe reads 5 mL
